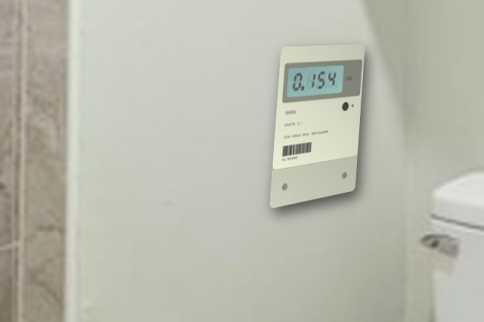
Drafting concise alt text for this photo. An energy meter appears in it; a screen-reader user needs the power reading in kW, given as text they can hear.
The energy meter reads 0.154 kW
